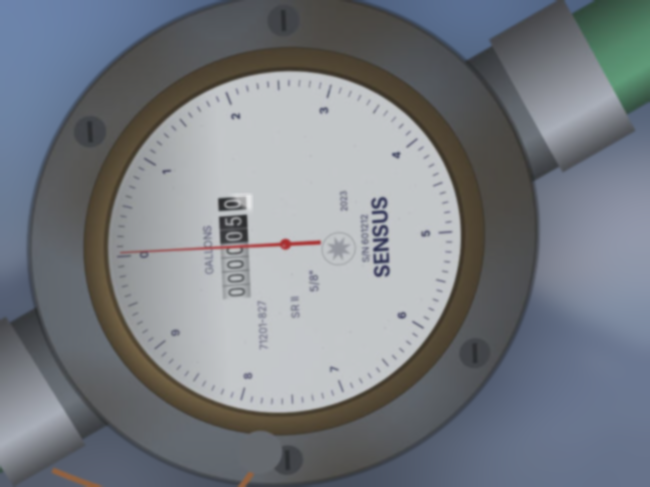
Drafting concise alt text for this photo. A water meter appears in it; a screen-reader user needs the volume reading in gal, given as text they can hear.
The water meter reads 50.0 gal
